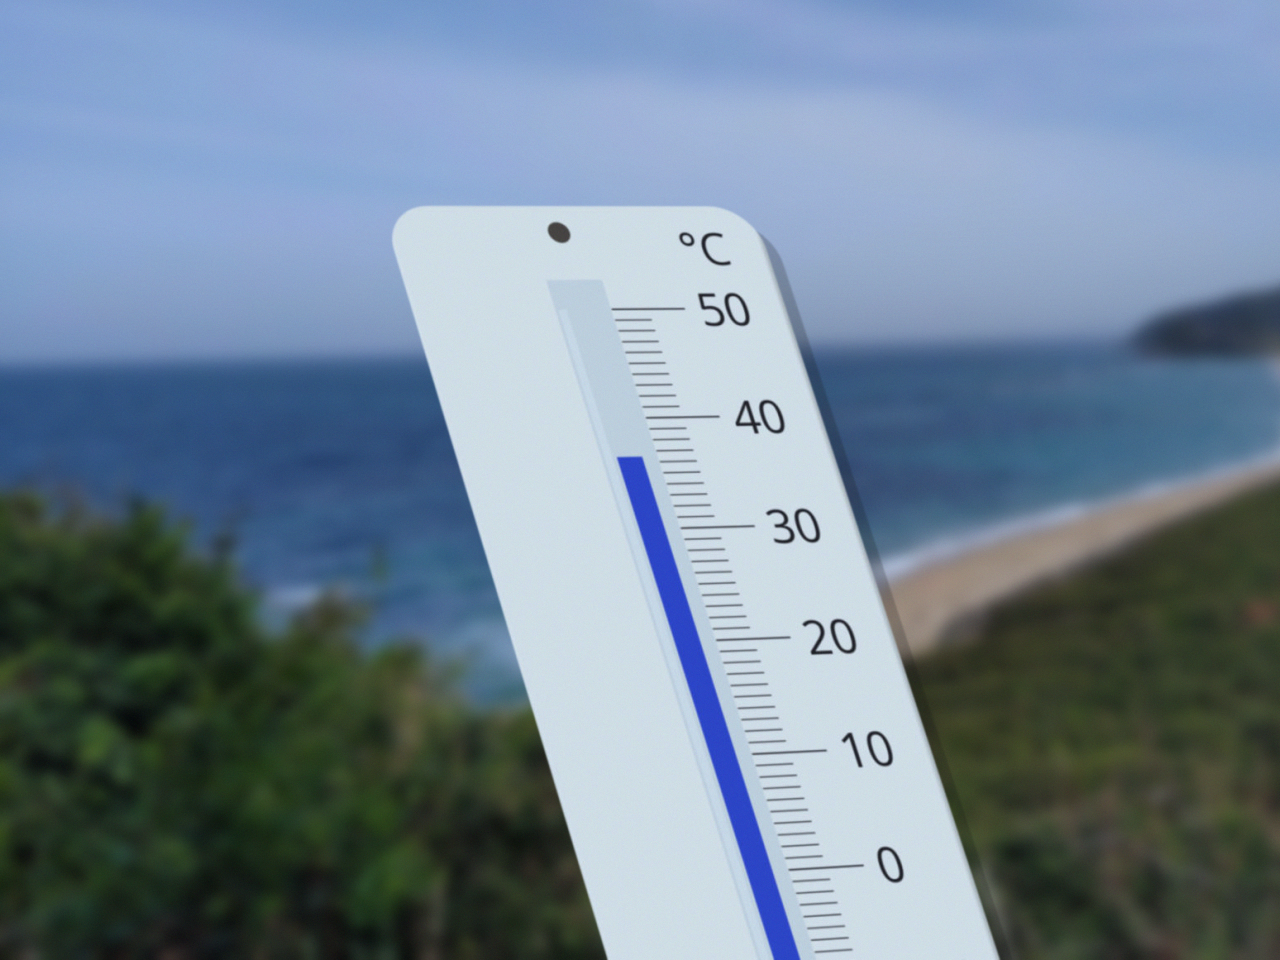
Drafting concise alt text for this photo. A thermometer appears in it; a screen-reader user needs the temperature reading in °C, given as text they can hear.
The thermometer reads 36.5 °C
